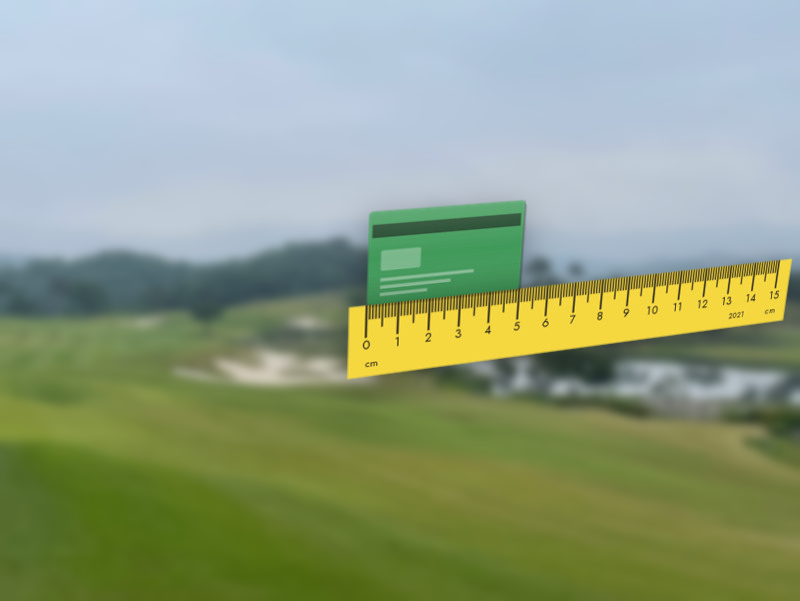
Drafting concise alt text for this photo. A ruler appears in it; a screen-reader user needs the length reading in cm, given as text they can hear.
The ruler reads 5 cm
